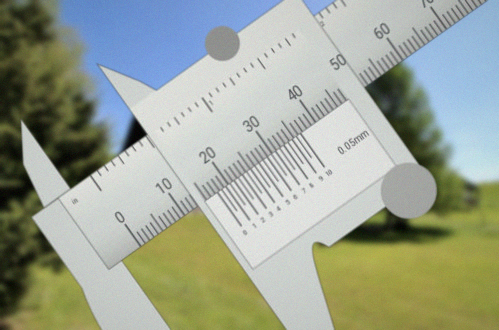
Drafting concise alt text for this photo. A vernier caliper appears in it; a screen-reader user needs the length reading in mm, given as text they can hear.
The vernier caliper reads 17.5 mm
